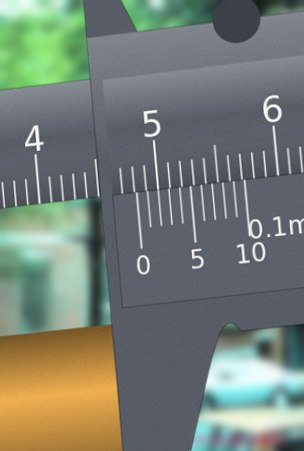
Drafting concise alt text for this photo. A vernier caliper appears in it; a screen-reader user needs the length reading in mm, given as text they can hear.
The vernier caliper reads 48.2 mm
